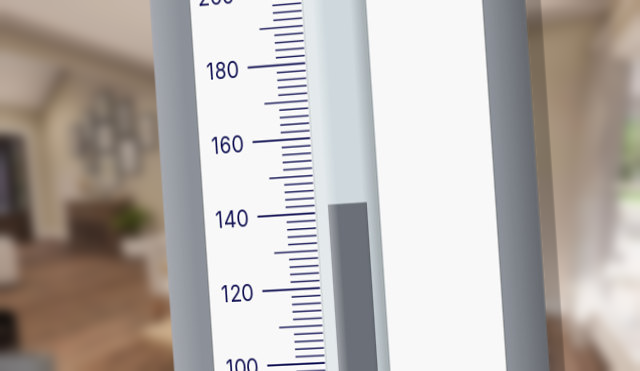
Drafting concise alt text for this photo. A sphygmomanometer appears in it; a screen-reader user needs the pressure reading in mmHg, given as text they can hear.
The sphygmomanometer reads 142 mmHg
